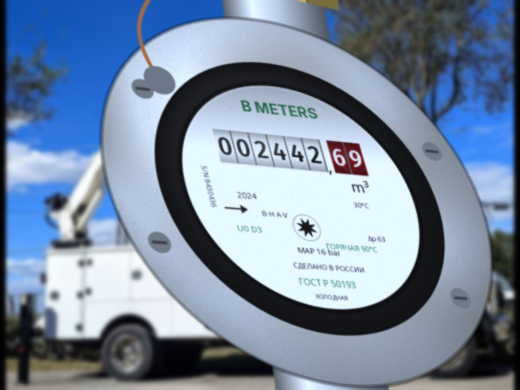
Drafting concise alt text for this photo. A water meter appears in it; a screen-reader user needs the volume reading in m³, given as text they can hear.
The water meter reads 2442.69 m³
